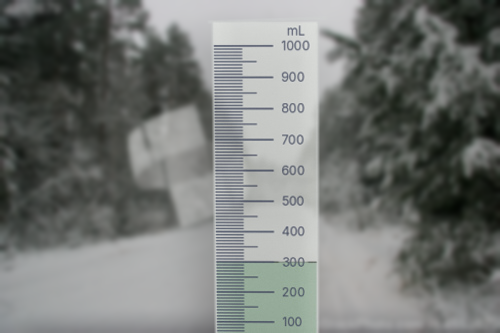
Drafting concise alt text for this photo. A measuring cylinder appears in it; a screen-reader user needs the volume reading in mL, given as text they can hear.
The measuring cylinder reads 300 mL
